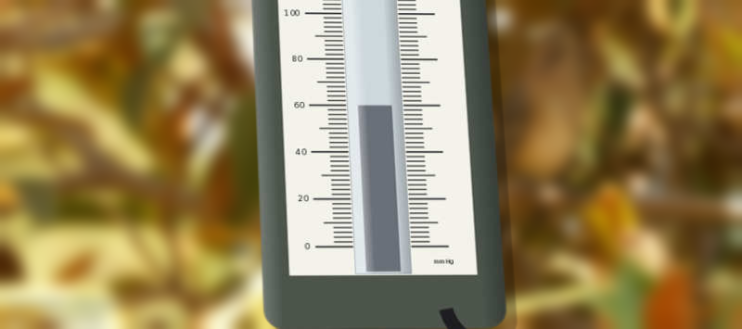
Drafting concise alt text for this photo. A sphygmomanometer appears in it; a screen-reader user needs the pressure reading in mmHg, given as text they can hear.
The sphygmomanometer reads 60 mmHg
